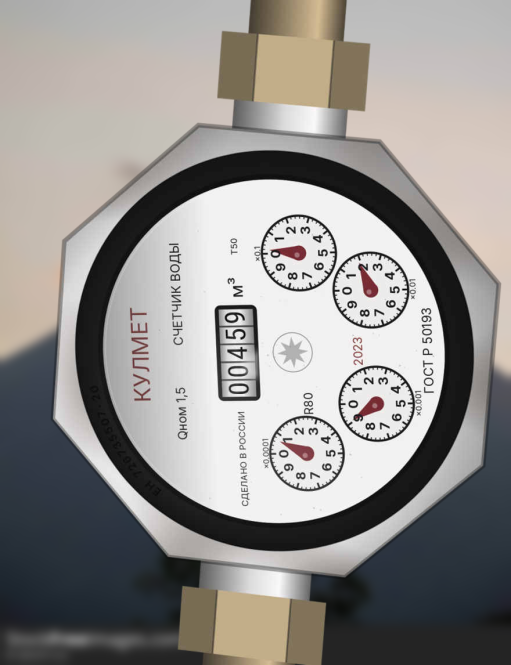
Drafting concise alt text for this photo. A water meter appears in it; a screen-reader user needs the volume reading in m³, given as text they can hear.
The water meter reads 459.0190 m³
